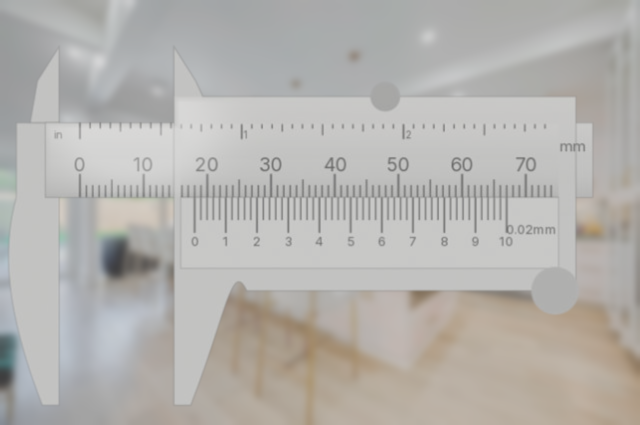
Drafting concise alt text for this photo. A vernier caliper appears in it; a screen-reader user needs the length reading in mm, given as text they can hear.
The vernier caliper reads 18.0 mm
